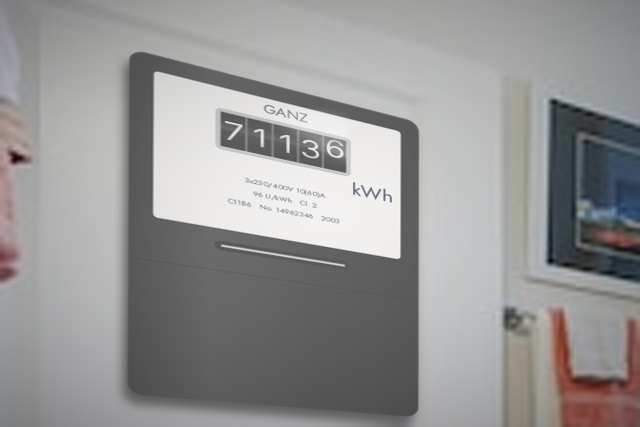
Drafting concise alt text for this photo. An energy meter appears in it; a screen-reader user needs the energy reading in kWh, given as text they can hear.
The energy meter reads 71136 kWh
